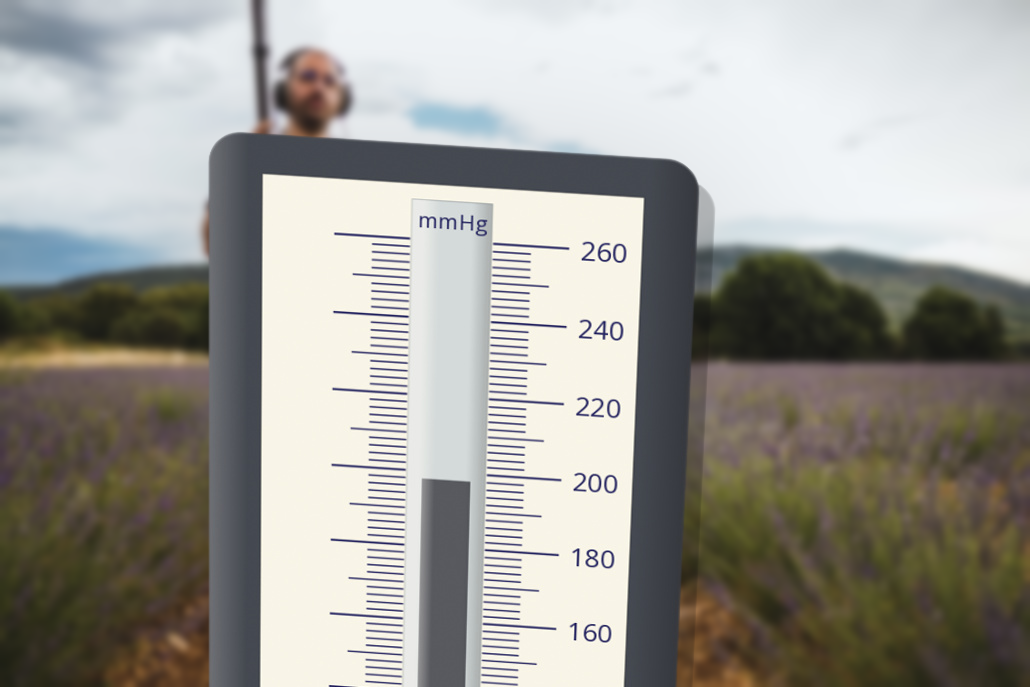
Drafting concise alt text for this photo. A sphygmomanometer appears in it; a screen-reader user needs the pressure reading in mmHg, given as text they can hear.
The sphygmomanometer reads 198 mmHg
